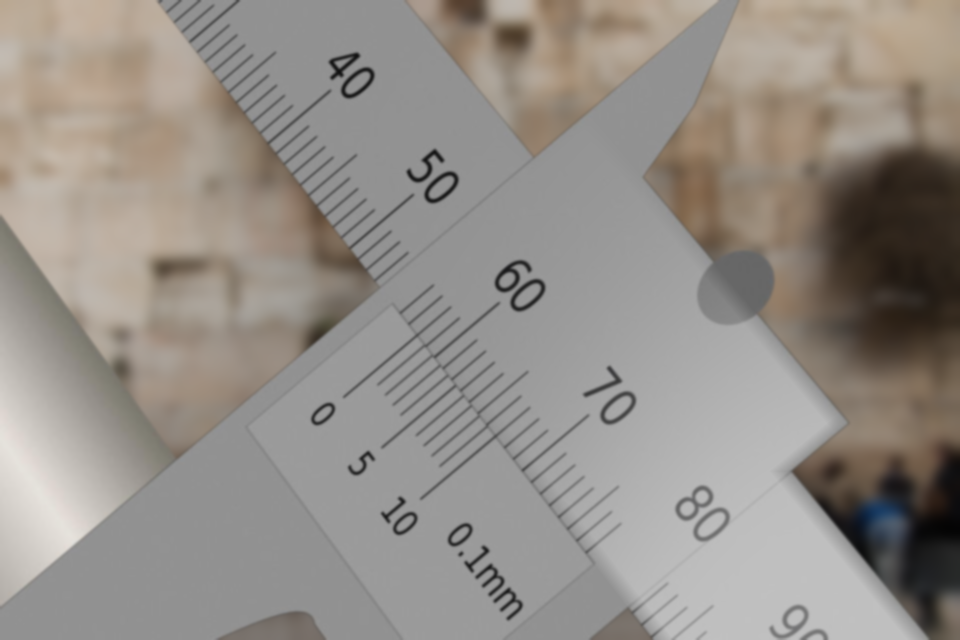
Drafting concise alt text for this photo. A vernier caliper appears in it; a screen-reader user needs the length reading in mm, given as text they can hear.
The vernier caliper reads 58.0 mm
